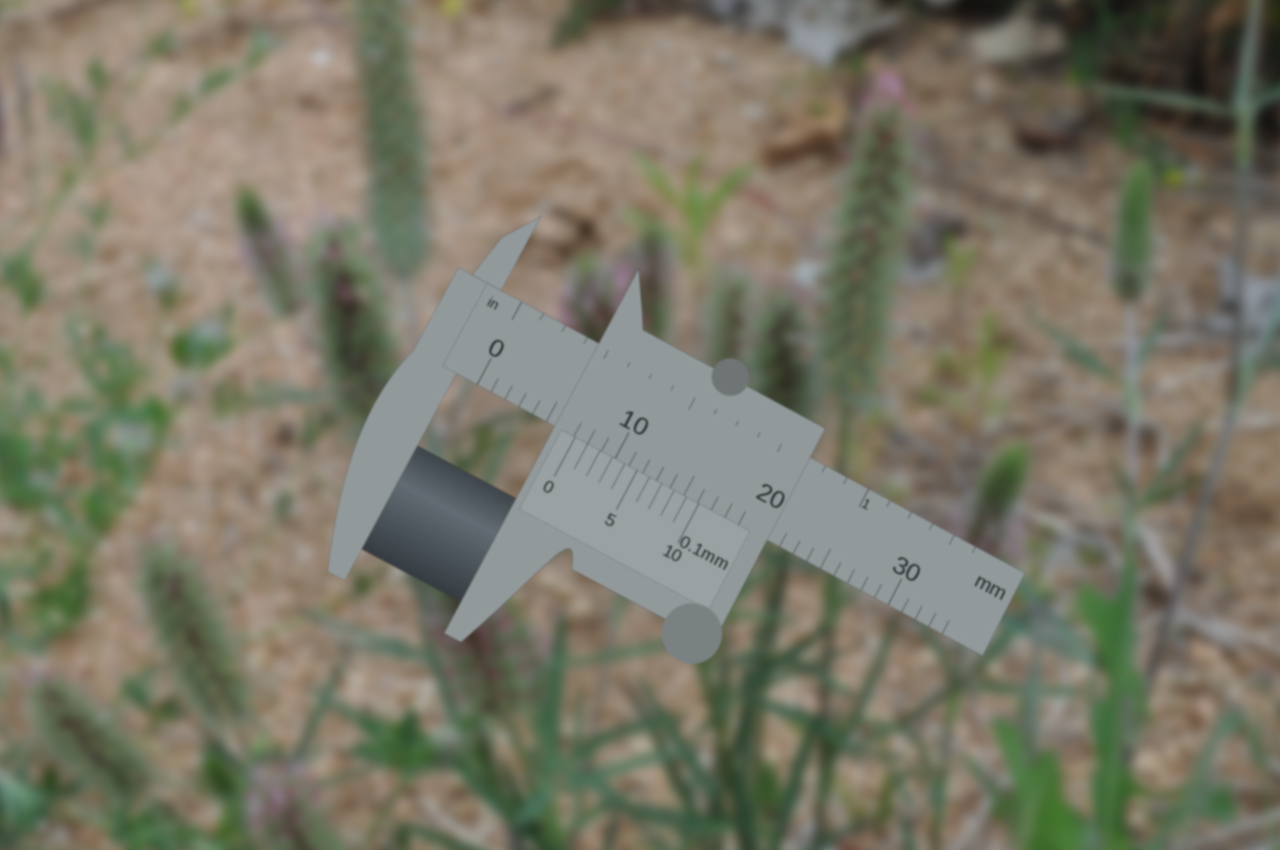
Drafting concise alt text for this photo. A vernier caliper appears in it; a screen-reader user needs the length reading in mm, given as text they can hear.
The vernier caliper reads 7.1 mm
